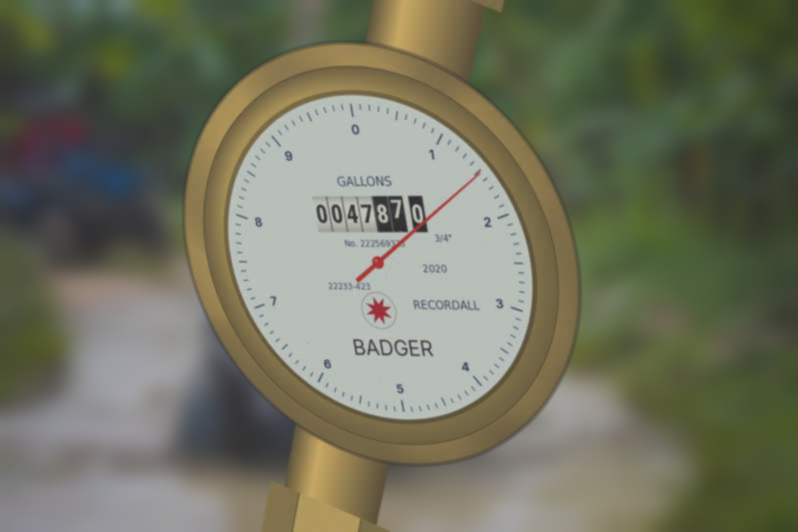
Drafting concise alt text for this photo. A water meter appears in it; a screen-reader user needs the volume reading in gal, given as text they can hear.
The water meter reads 47871.5 gal
